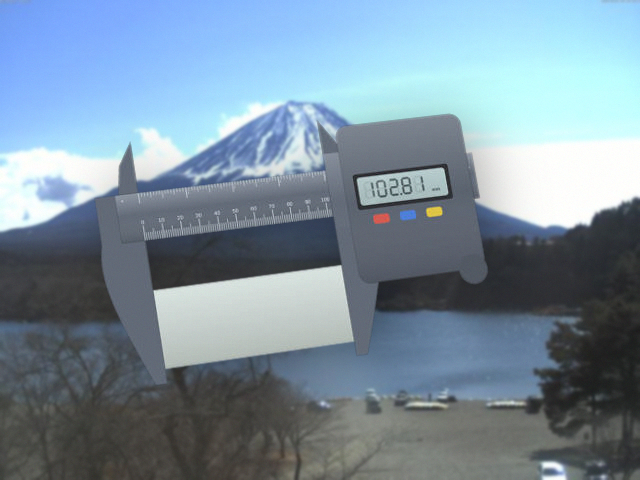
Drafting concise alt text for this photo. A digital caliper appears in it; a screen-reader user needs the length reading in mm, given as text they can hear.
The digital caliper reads 102.81 mm
